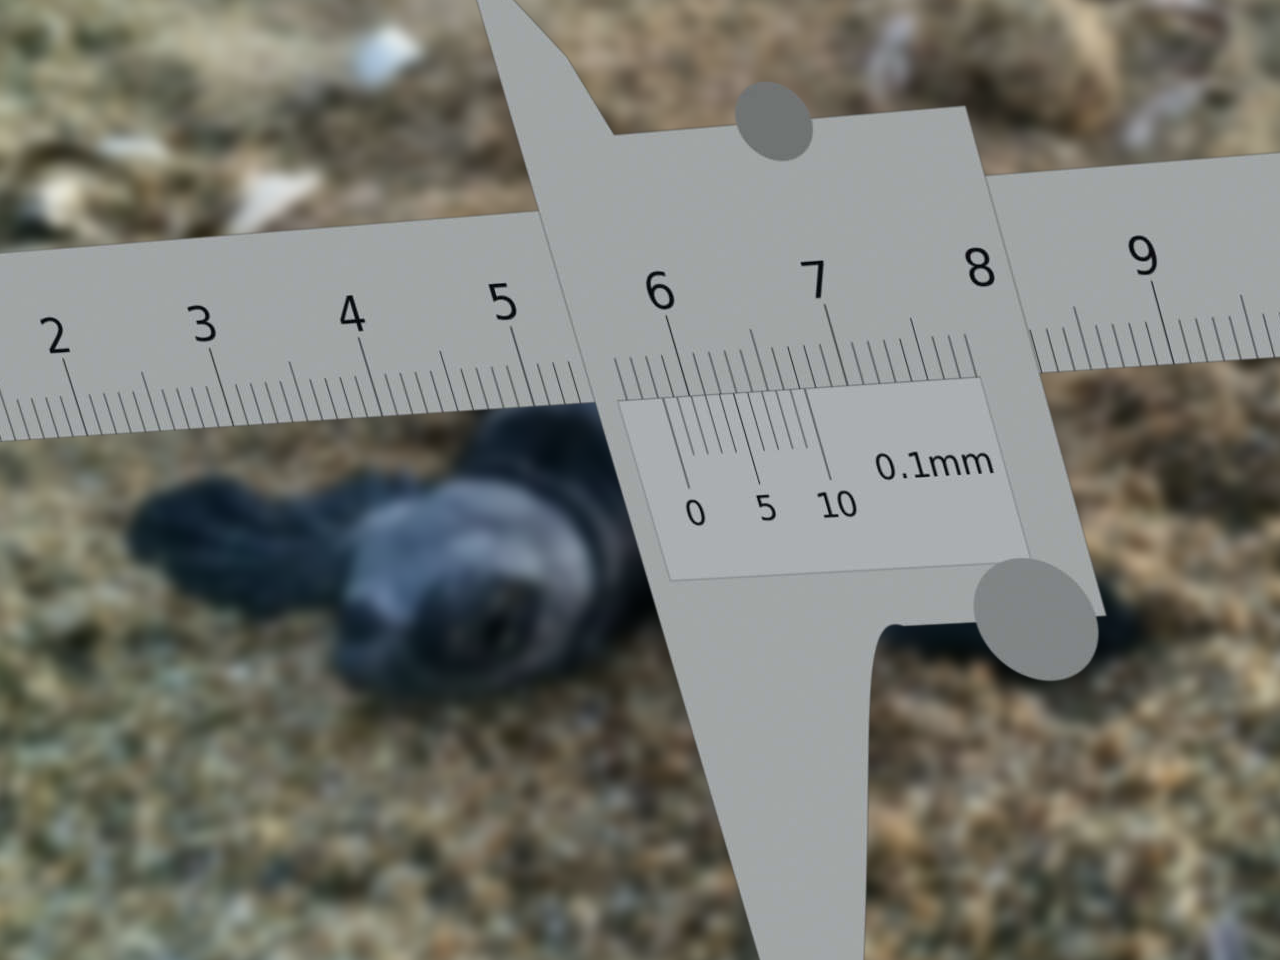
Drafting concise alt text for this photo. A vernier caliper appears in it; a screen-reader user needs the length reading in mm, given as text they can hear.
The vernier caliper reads 58.3 mm
